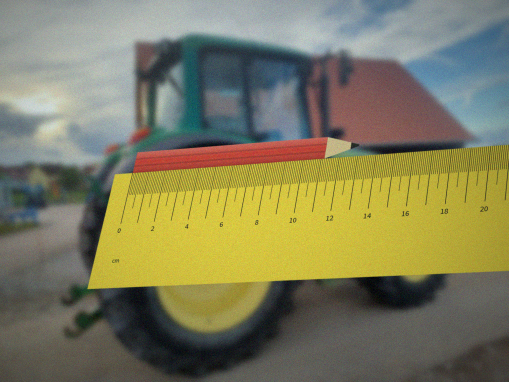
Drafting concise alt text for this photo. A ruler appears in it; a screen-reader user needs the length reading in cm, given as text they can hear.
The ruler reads 13 cm
